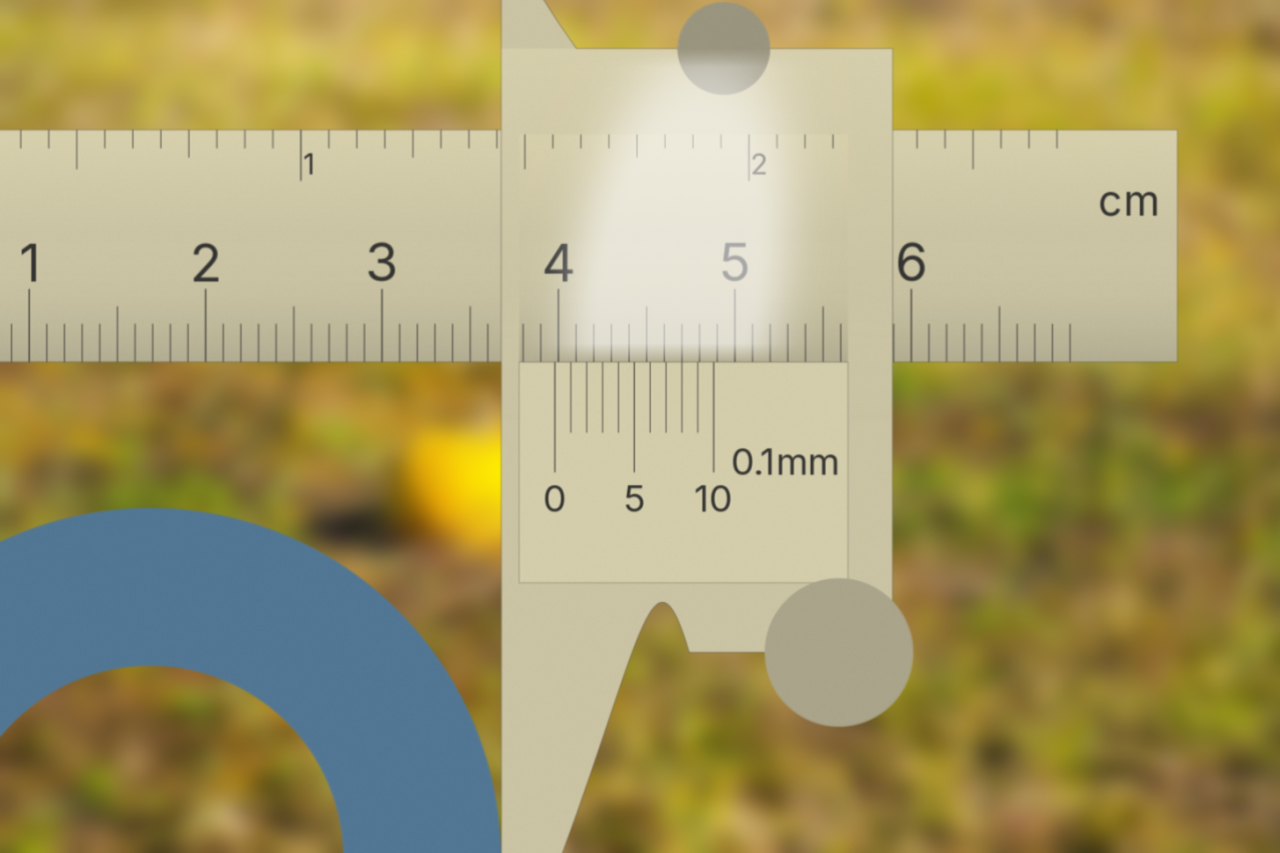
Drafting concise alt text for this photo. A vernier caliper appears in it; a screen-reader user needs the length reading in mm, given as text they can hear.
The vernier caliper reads 39.8 mm
